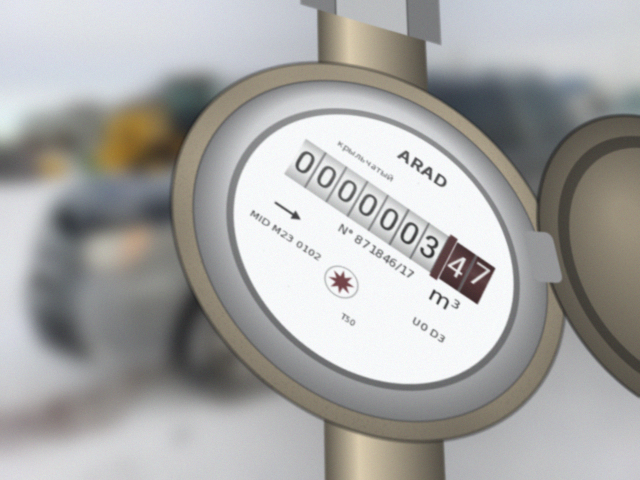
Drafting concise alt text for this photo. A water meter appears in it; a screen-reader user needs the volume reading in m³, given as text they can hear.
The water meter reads 3.47 m³
